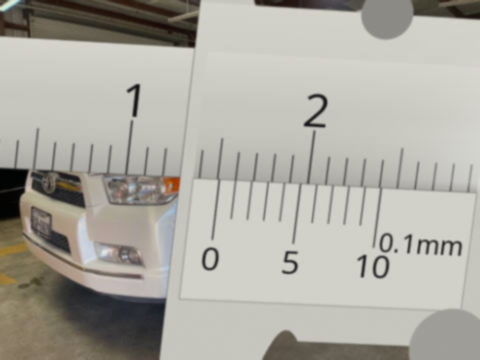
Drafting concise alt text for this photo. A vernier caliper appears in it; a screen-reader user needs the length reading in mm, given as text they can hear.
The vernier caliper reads 15.1 mm
